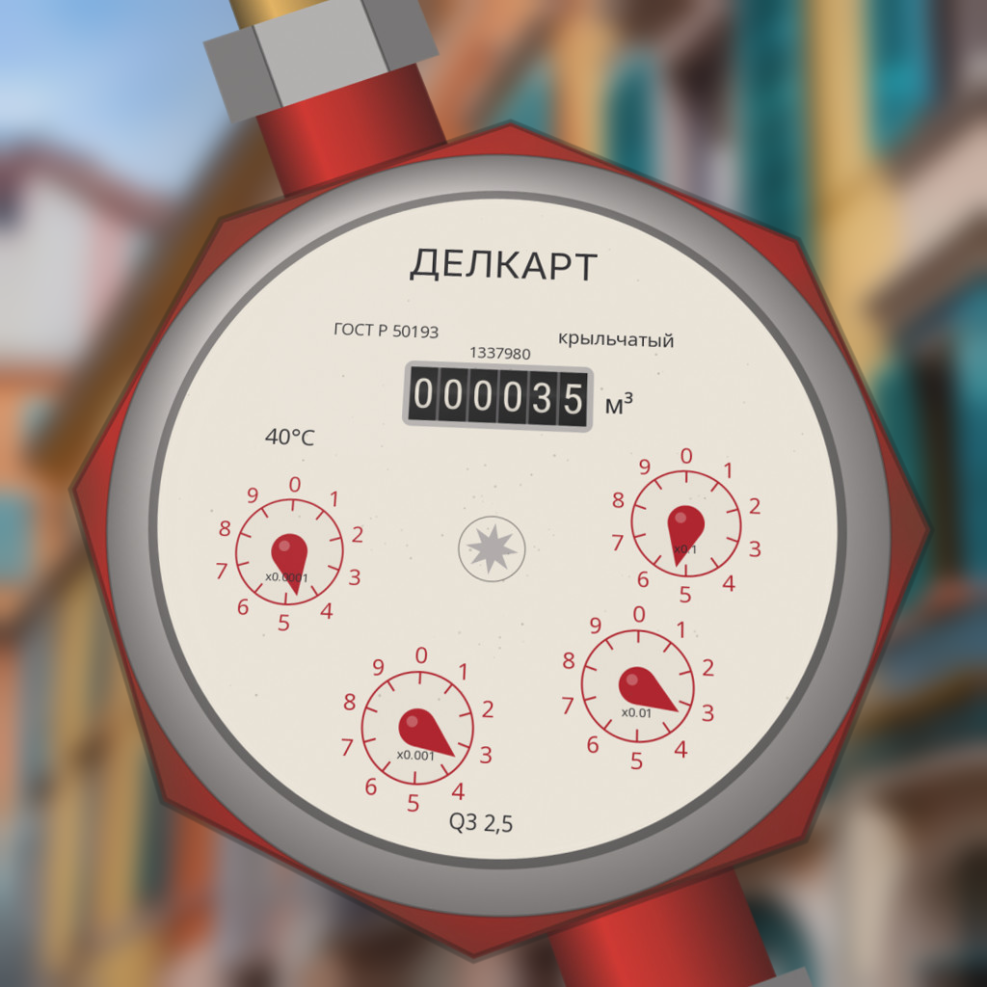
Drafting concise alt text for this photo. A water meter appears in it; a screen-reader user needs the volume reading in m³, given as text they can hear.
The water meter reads 35.5334 m³
